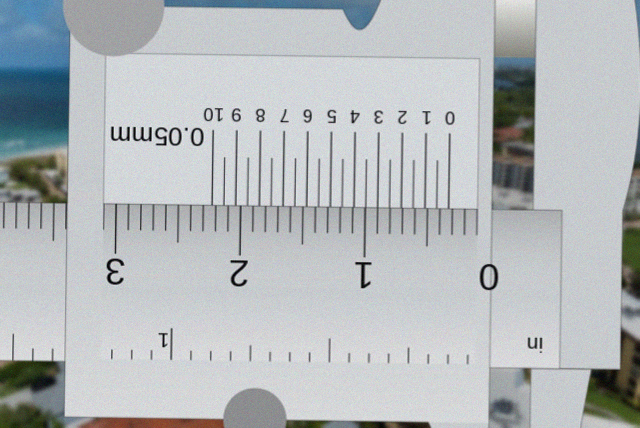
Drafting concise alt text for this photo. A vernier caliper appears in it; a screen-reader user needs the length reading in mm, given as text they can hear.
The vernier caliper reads 3.3 mm
